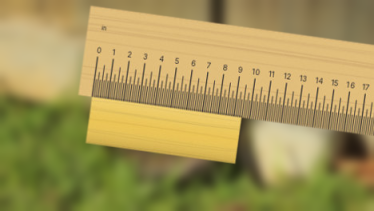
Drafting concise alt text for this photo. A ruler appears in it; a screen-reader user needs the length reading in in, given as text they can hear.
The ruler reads 9.5 in
